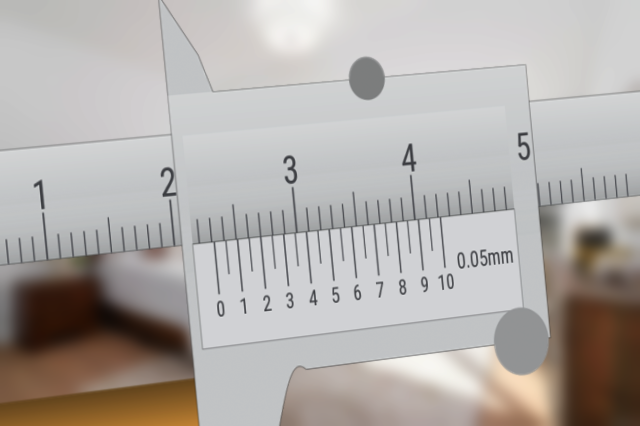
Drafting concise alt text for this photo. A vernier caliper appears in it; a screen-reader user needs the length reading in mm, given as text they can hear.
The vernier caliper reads 23.2 mm
